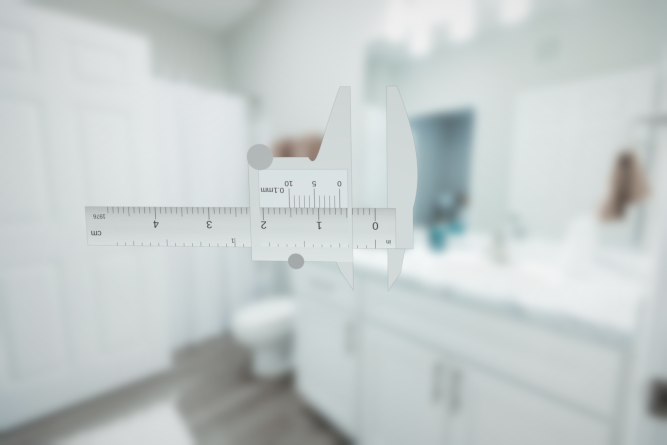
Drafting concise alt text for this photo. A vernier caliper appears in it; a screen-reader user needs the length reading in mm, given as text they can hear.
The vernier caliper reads 6.2 mm
